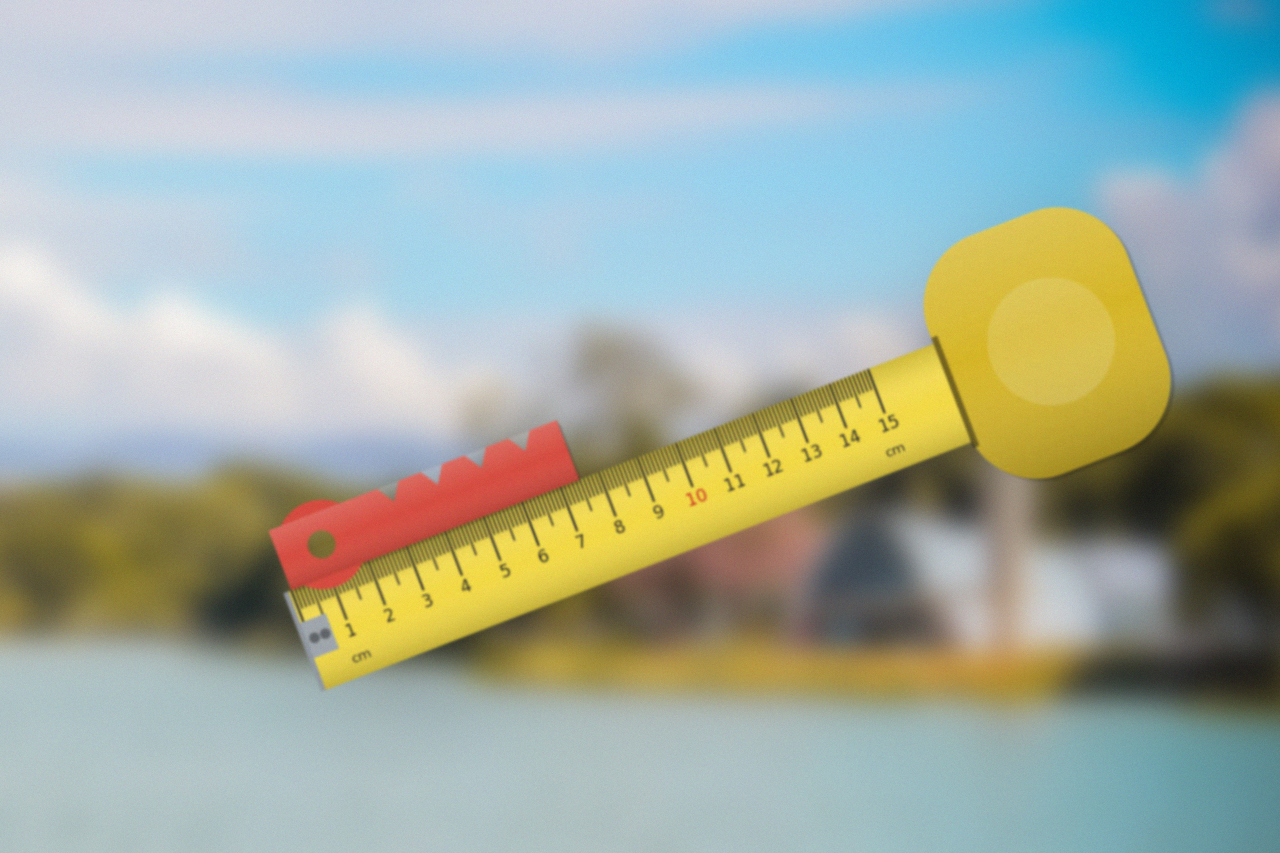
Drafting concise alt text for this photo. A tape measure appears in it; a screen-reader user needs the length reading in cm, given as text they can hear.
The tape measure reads 7.5 cm
